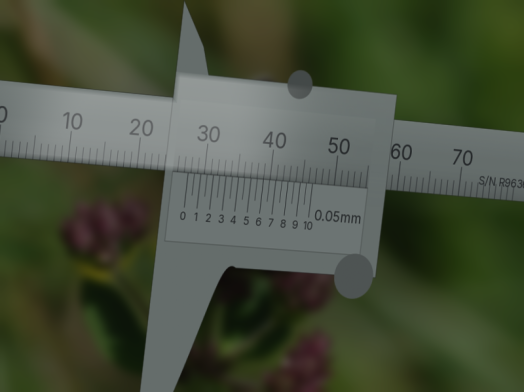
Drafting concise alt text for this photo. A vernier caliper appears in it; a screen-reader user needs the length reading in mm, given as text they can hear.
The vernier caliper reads 27.6 mm
